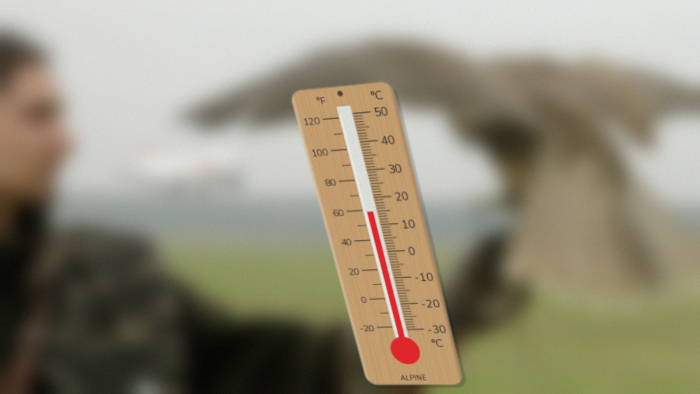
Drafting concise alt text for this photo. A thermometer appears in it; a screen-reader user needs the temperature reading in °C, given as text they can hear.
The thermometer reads 15 °C
